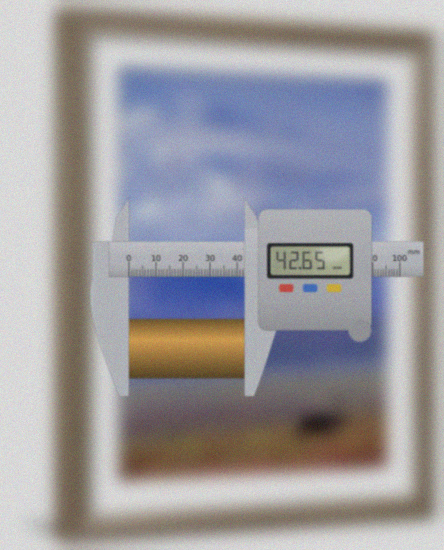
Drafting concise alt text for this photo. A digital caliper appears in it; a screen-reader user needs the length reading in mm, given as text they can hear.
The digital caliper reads 42.65 mm
